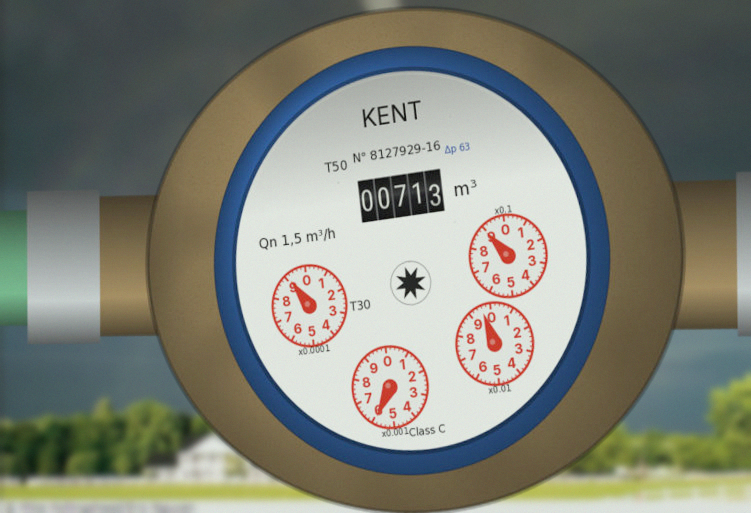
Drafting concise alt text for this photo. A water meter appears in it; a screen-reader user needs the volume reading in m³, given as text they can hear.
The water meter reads 712.8959 m³
